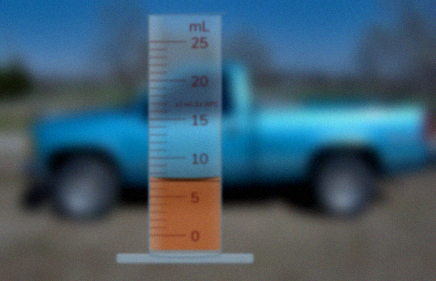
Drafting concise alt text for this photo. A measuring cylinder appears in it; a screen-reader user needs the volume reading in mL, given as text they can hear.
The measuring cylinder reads 7 mL
